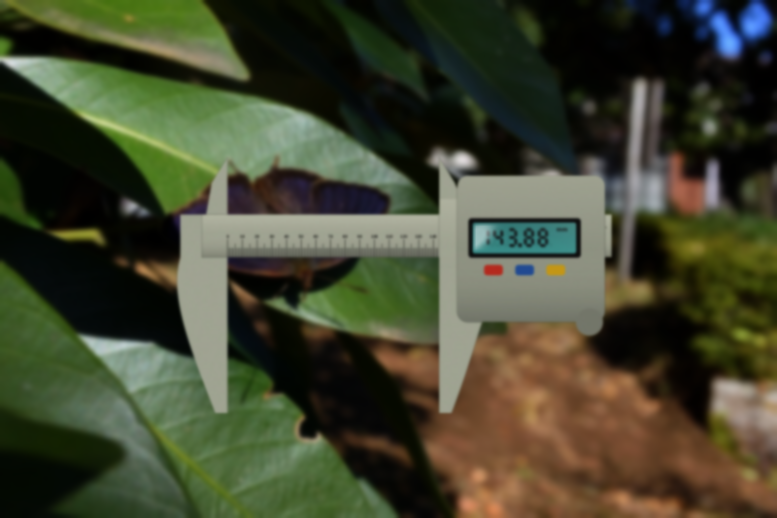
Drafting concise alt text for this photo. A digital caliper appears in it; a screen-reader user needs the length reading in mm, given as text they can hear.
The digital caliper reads 143.88 mm
